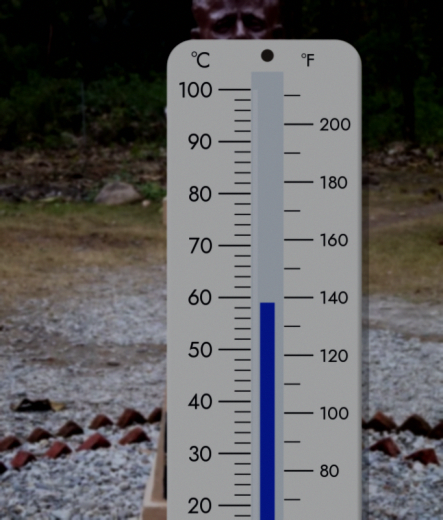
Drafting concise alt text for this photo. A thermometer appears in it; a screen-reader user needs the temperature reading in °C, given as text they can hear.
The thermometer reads 59 °C
